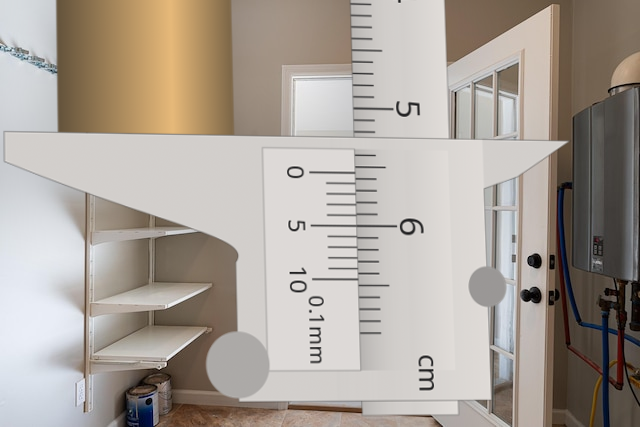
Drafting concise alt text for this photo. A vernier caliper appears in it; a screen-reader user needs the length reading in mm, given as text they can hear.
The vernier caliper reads 55.5 mm
